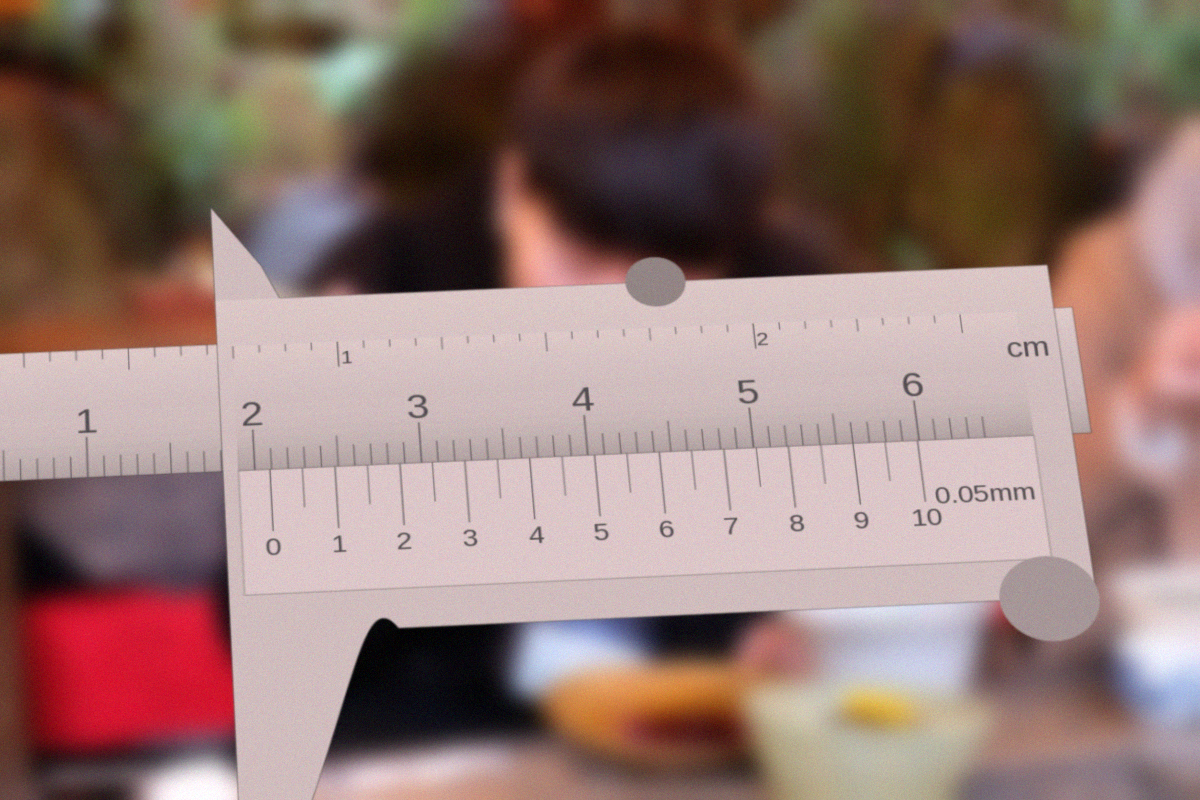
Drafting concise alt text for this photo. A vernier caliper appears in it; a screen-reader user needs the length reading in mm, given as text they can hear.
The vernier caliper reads 20.9 mm
